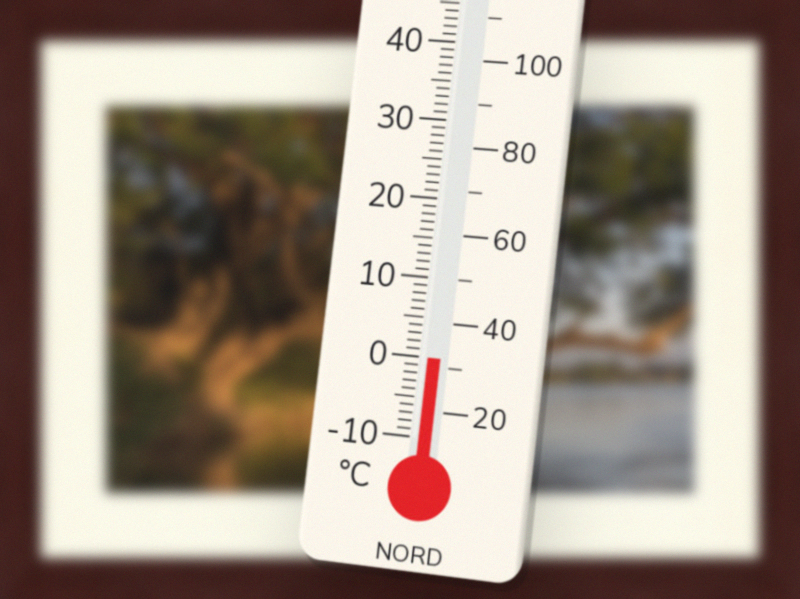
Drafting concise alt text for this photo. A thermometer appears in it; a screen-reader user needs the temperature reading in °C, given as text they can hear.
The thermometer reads 0 °C
